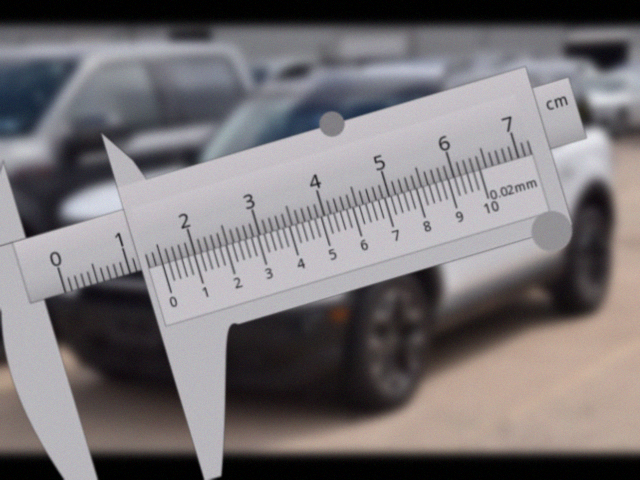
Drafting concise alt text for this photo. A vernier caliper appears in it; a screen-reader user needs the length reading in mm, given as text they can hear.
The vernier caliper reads 15.0 mm
